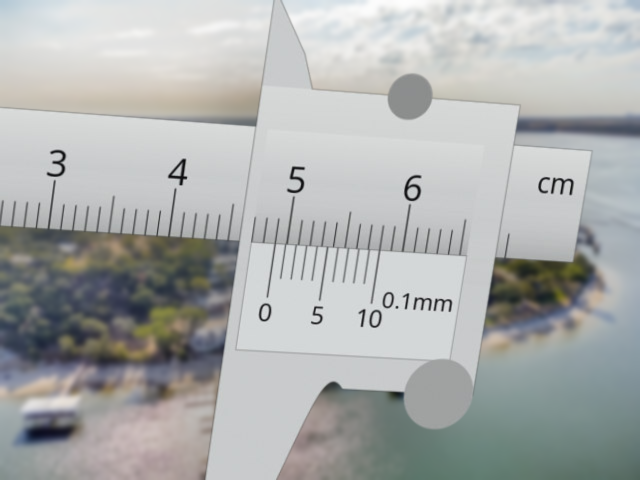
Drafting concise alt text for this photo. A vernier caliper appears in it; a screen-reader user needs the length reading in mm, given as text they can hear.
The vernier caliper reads 49.0 mm
